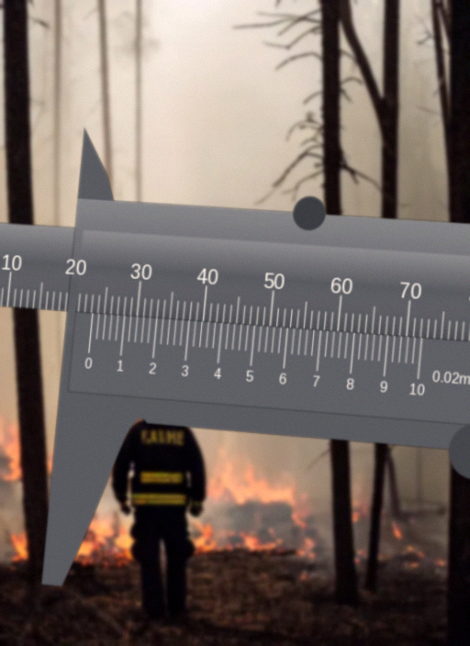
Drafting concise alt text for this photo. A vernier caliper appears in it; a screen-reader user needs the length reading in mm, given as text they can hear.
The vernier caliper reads 23.2 mm
